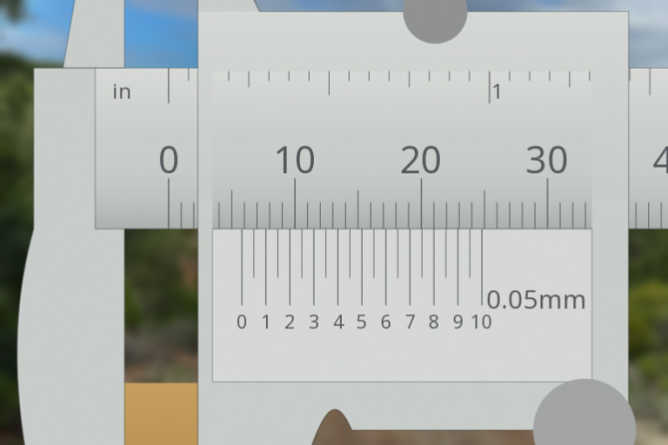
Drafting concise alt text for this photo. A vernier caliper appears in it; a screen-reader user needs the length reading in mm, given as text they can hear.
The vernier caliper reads 5.8 mm
